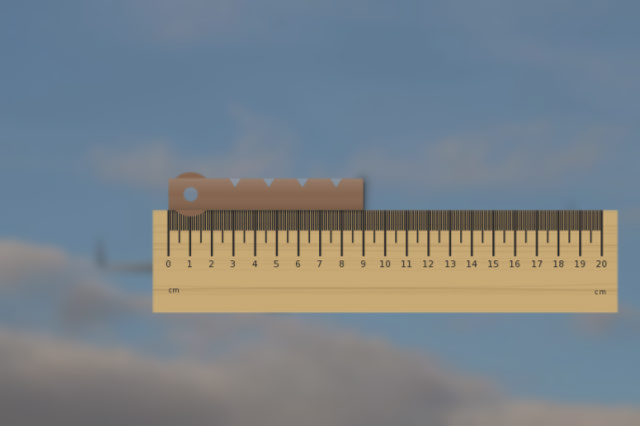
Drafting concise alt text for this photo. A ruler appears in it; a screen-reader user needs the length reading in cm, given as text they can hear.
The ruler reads 9 cm
